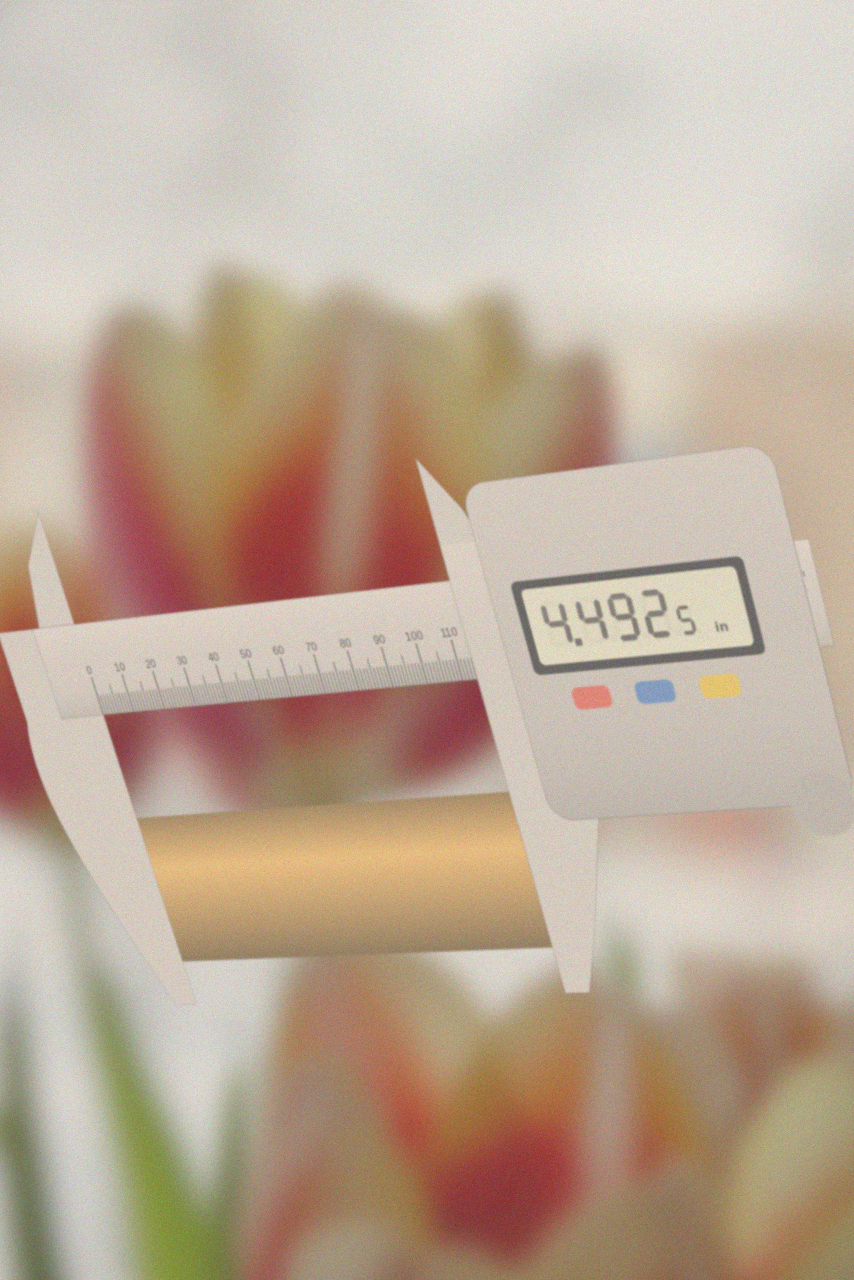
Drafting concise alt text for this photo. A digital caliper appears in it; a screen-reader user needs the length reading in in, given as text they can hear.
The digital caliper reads 4.4925 in
